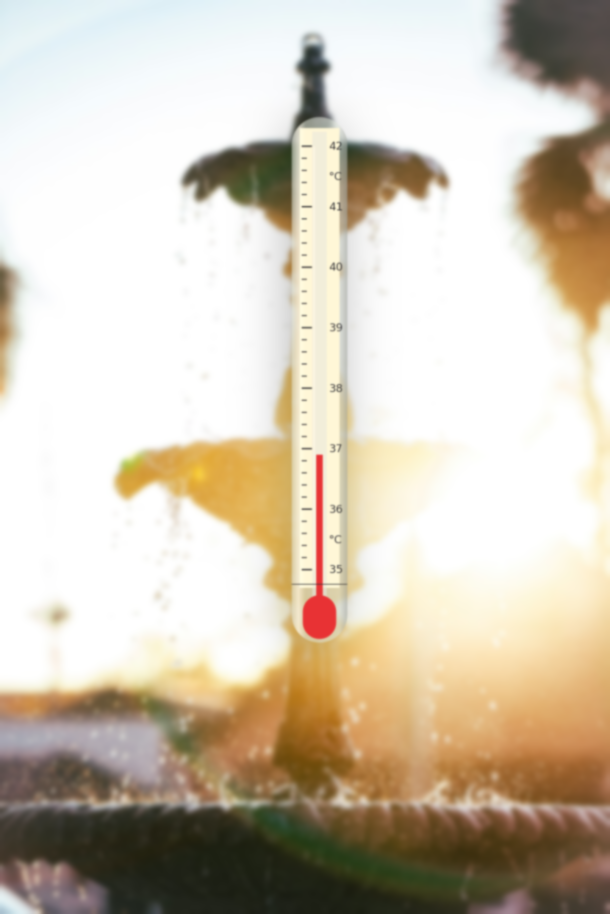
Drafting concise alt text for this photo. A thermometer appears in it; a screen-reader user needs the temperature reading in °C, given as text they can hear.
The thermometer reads 36.9 °C
